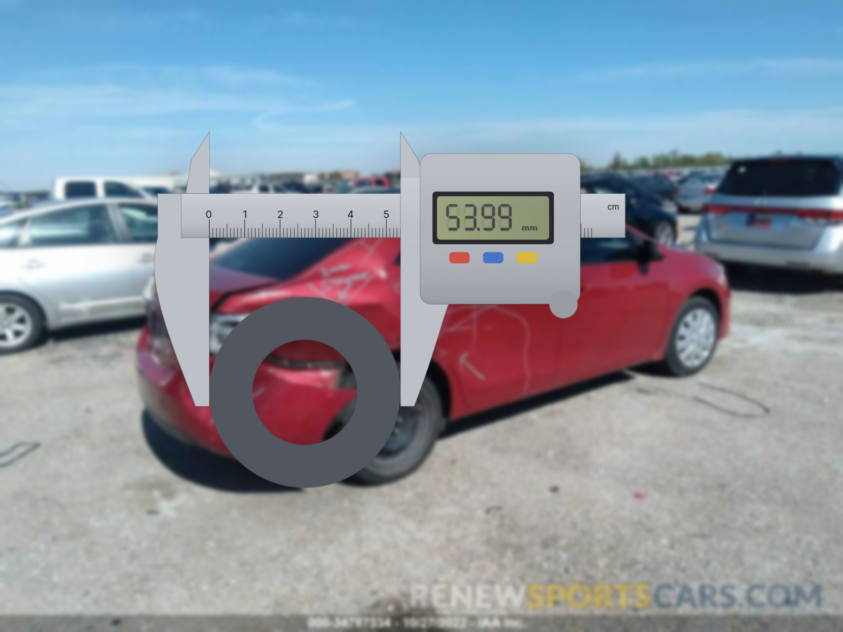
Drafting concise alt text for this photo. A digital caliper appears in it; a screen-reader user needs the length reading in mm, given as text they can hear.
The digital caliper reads 53.99 mm
